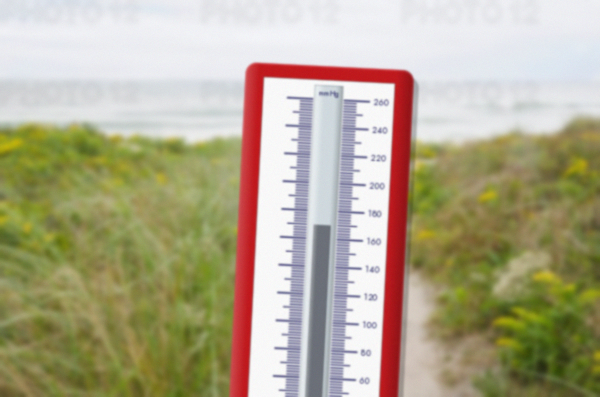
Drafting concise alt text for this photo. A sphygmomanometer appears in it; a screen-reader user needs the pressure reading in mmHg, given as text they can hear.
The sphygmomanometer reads 170 mmHg
